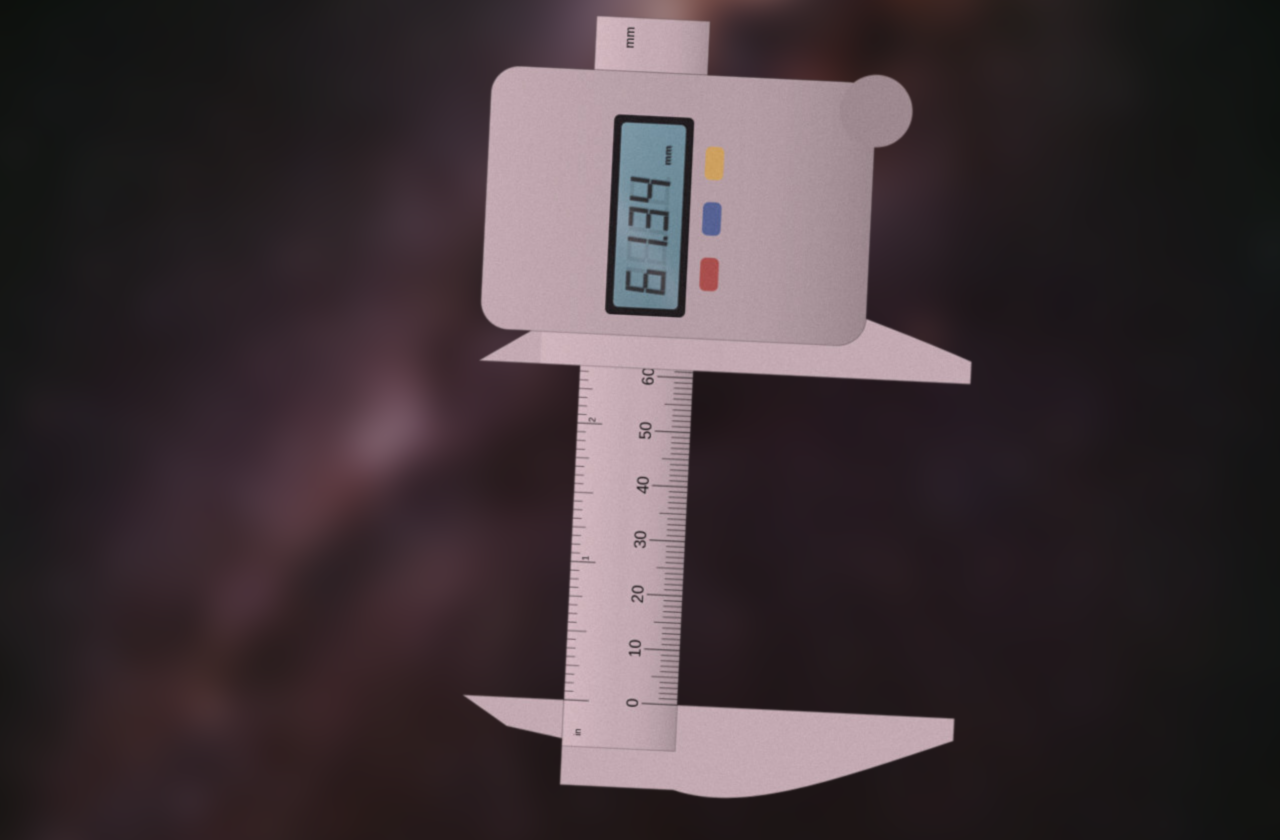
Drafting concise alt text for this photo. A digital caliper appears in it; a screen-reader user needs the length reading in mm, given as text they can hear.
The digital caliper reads 61.34 mm
